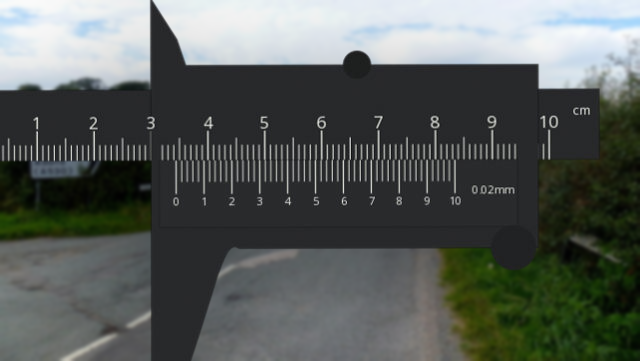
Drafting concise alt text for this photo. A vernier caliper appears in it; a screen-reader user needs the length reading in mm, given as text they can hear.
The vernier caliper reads 34.4 mm
